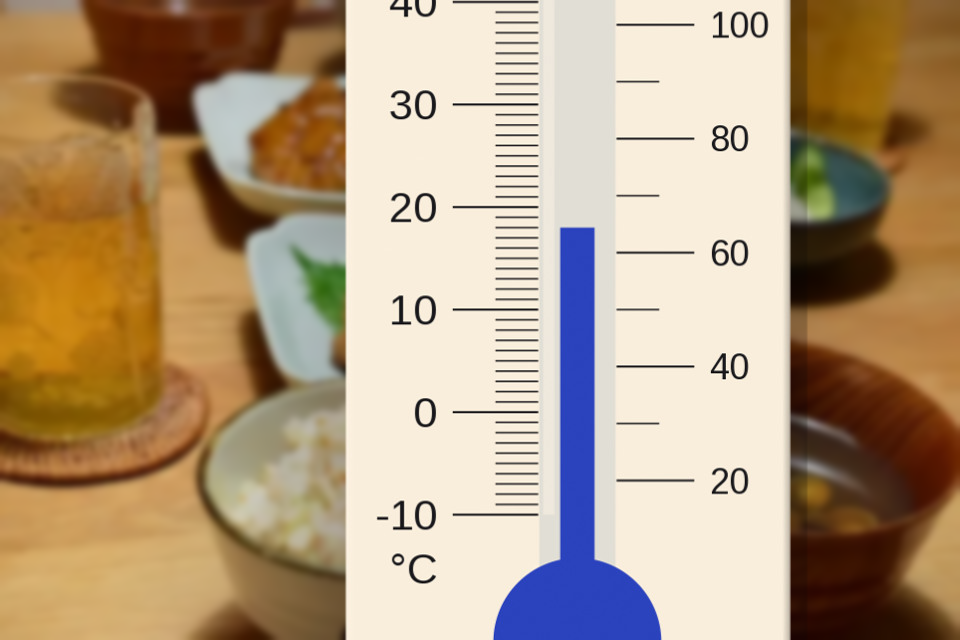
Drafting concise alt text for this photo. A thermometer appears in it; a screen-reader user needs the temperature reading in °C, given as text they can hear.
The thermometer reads 18 °C
